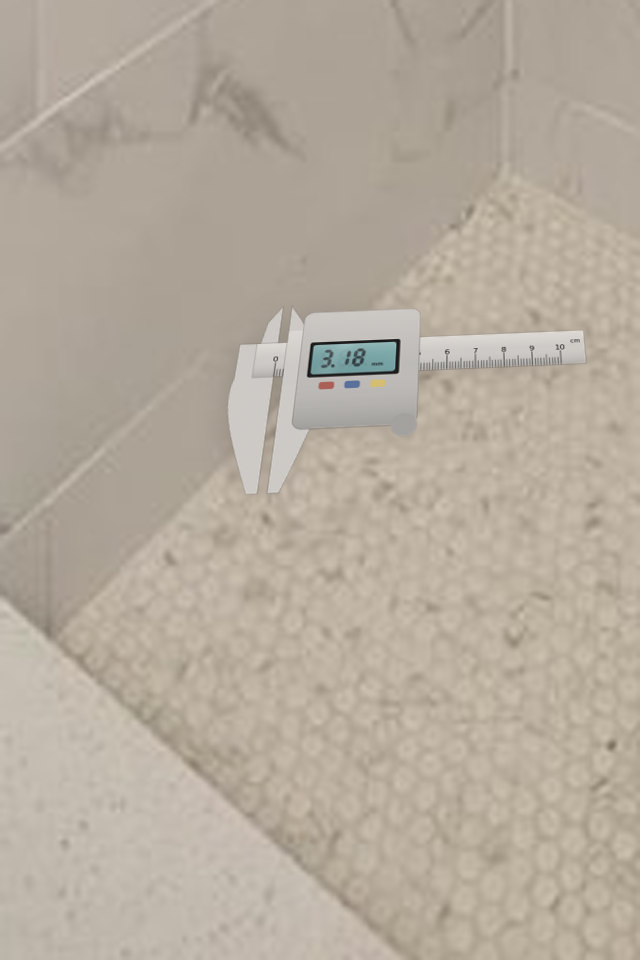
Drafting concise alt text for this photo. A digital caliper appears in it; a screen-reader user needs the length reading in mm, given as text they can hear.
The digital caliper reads 3.18 mm
